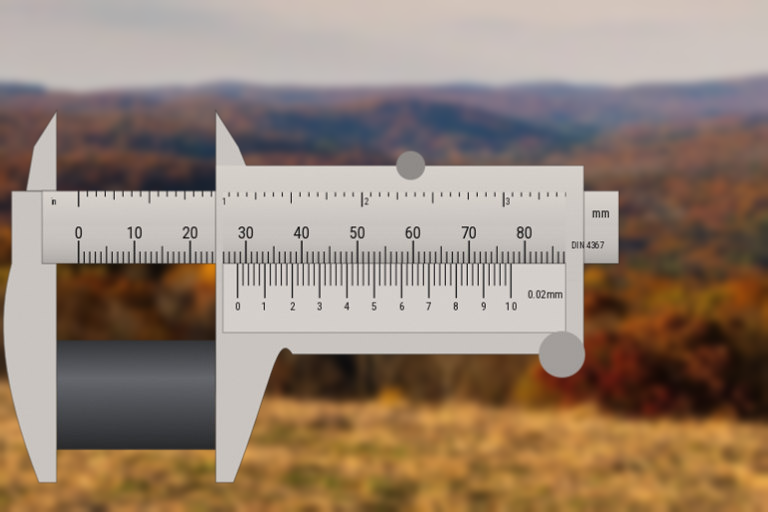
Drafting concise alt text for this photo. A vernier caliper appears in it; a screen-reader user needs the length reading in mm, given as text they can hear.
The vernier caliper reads 28.5 mm
